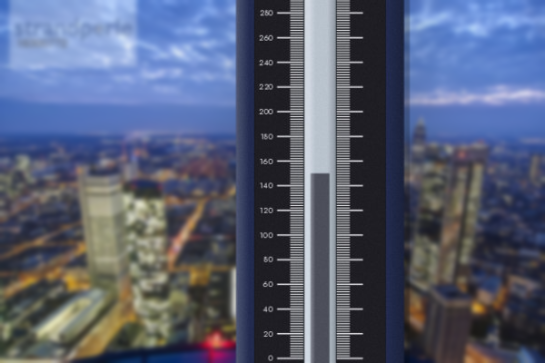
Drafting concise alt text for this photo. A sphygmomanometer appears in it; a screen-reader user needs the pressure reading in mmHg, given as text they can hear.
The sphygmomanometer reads 150 mmHg
